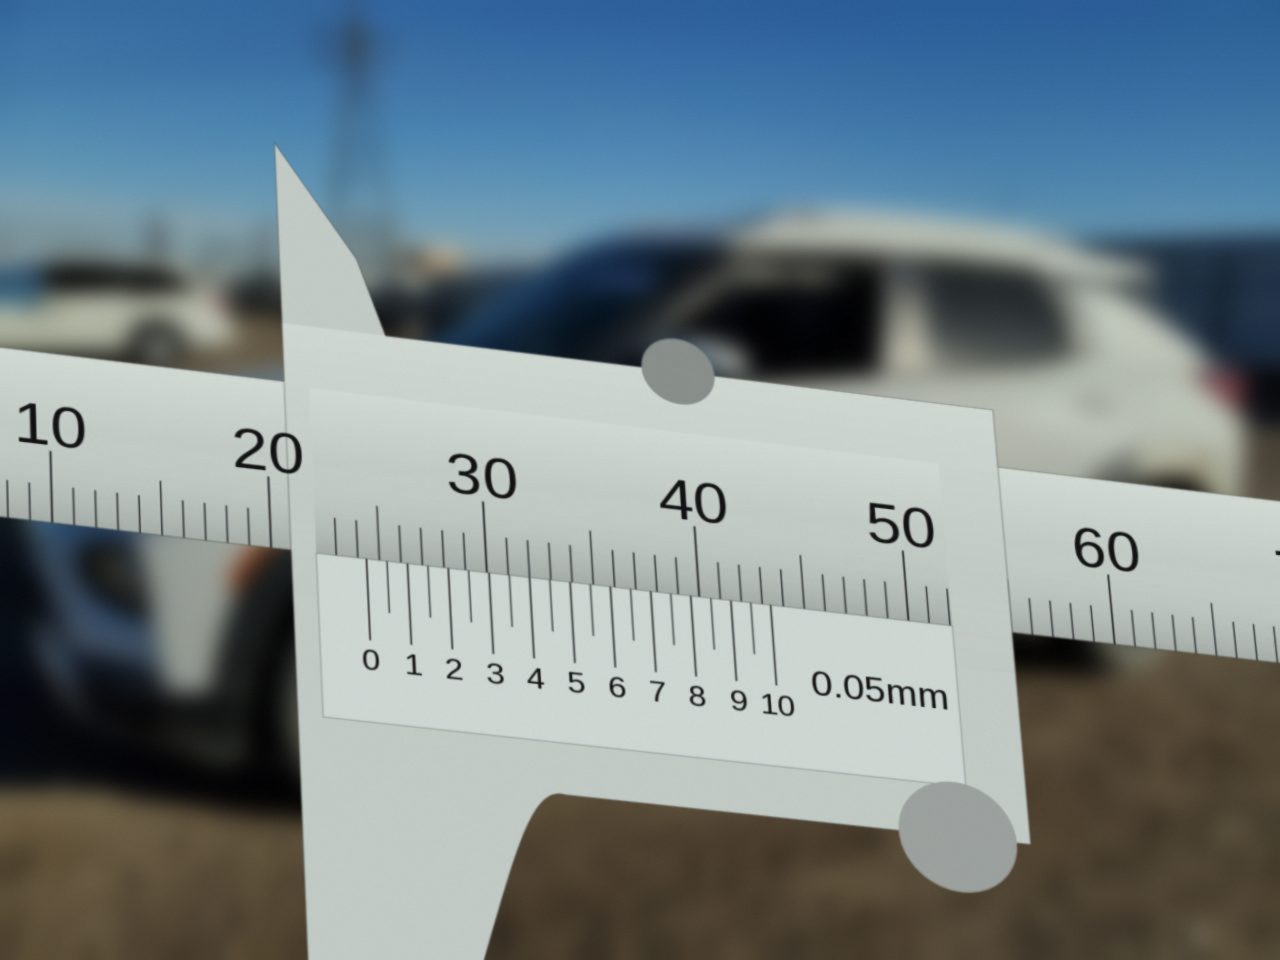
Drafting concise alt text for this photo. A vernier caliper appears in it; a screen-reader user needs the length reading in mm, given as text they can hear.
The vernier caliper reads 24.4 mm
